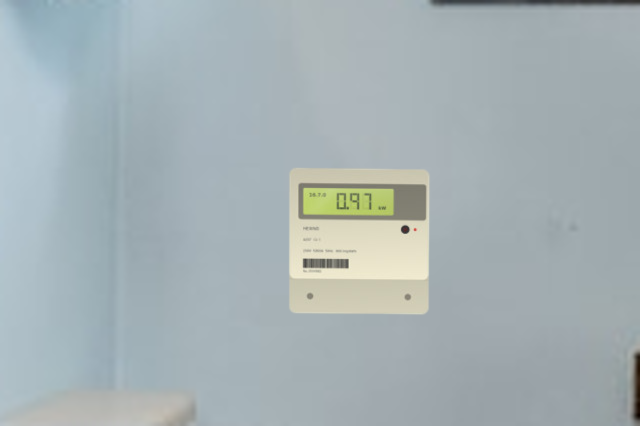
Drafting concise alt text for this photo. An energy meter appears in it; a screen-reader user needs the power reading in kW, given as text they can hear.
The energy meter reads 0.97 kW
